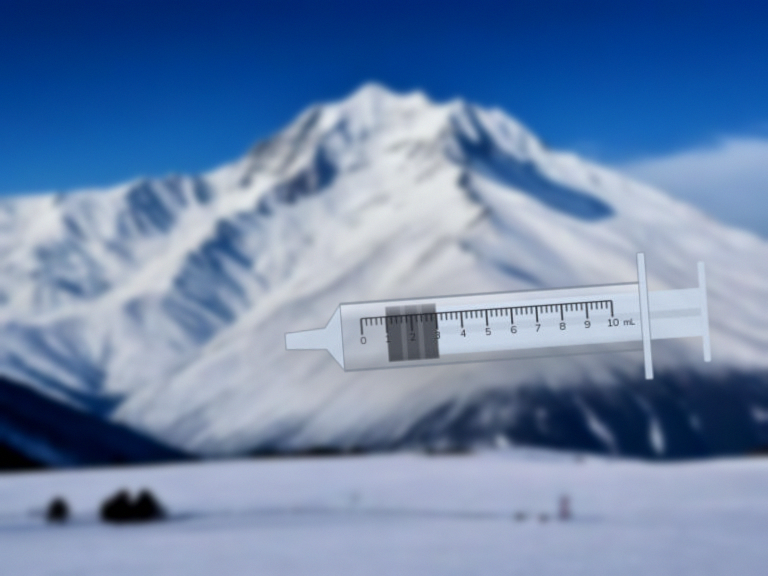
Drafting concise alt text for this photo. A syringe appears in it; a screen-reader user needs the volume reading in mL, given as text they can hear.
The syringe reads 1 mL
